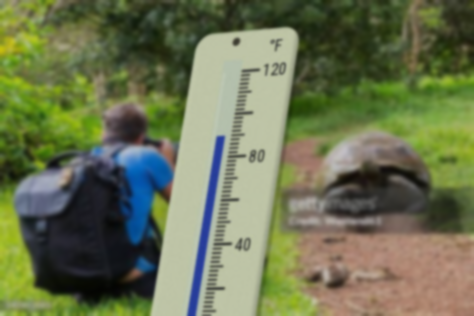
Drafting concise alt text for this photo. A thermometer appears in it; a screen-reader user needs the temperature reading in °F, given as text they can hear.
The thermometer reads 90 °F
